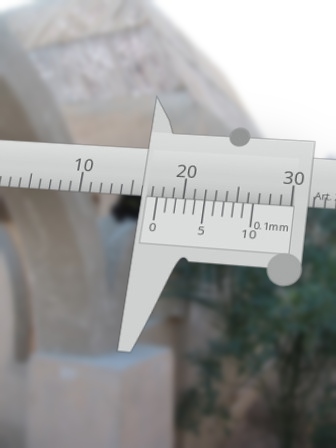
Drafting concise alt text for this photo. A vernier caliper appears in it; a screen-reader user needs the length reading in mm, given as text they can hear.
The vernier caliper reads 17.5 mm
